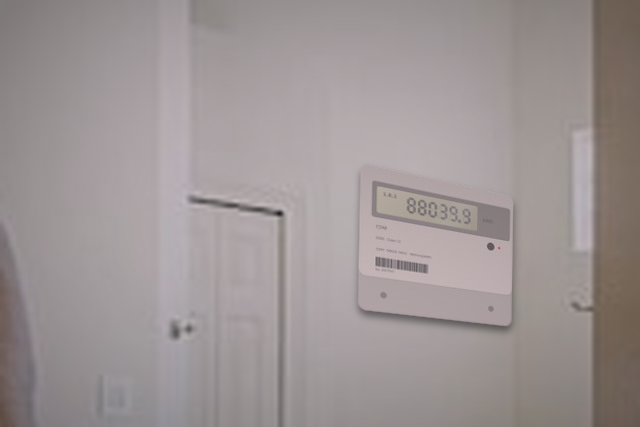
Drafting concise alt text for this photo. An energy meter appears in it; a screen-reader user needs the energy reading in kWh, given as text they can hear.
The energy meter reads 88039.9 kWh
